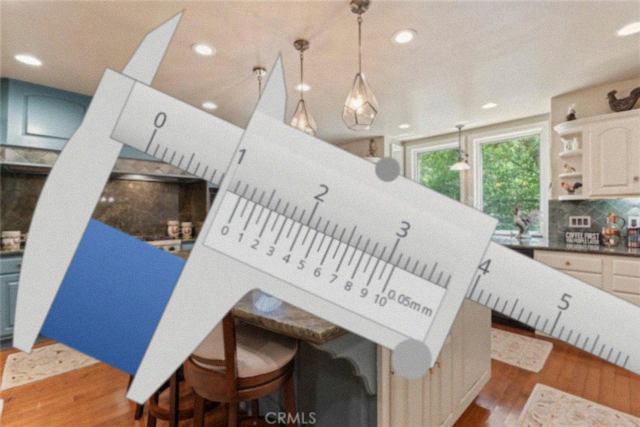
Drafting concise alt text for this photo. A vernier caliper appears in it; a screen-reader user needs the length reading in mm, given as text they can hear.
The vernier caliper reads 11.8 mm
